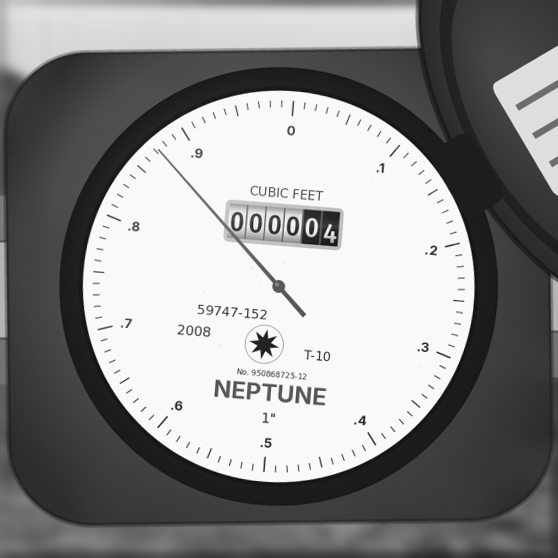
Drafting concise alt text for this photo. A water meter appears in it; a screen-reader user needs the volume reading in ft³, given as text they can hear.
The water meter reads 3.87 ft³
